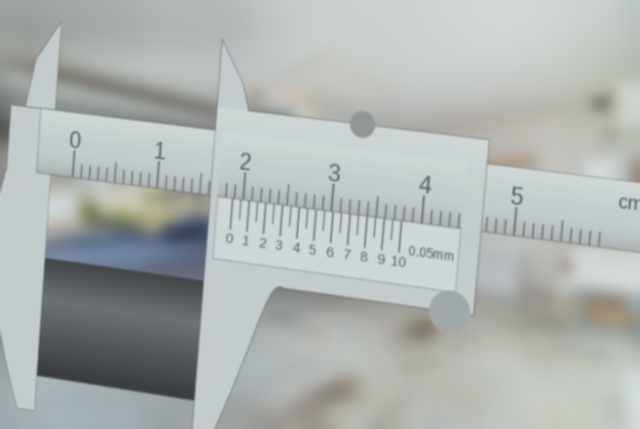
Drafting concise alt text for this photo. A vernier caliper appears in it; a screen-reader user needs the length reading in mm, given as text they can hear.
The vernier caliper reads 18.8 mm
